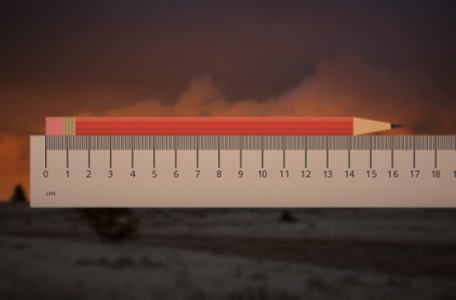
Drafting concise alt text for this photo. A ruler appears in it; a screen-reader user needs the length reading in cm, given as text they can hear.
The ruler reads 16.5 cm
